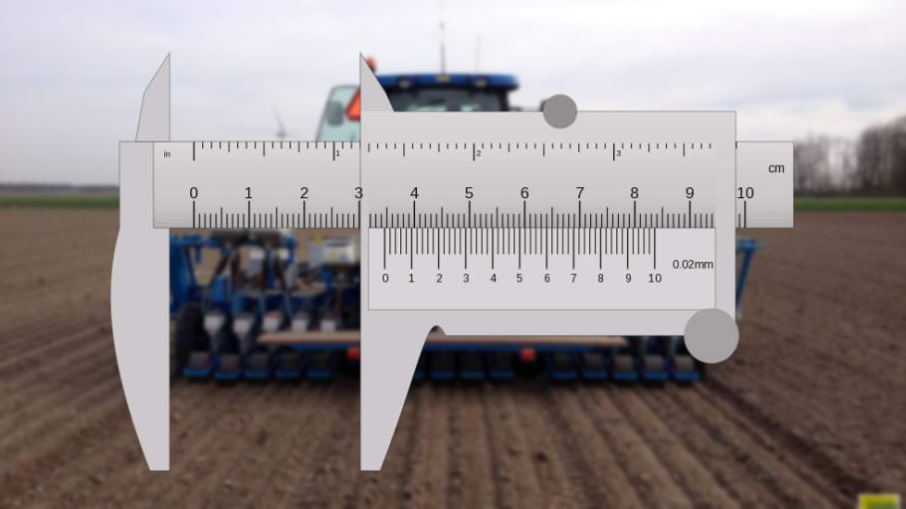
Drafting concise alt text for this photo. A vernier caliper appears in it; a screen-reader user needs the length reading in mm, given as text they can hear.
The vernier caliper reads 34.6 mm
